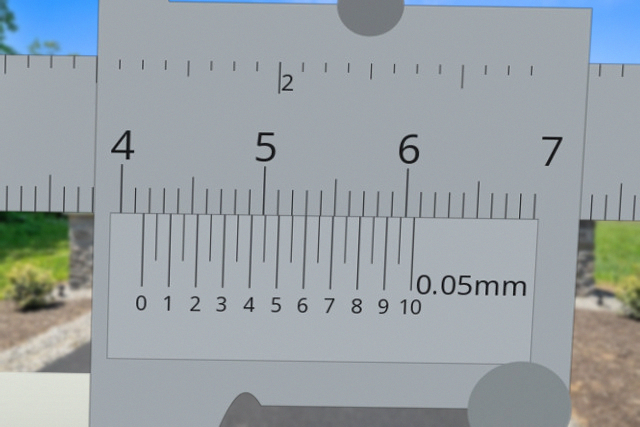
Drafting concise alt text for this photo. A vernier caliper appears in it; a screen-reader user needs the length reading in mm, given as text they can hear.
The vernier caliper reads 41.6 mm
